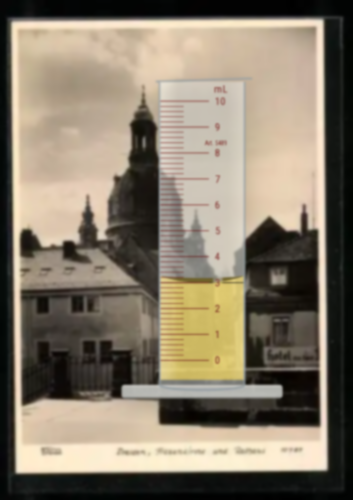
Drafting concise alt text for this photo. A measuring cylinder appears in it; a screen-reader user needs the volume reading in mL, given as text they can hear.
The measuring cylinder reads 3 mL
